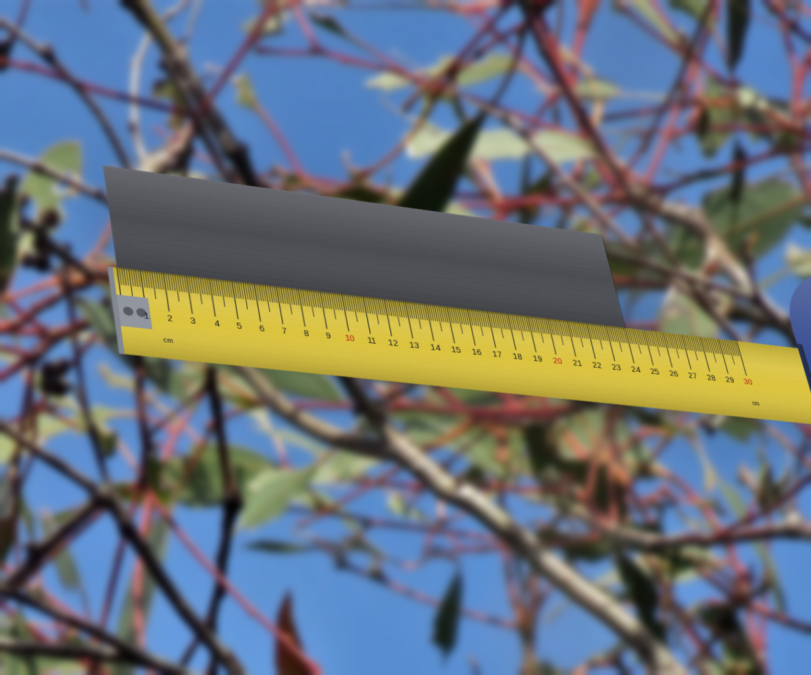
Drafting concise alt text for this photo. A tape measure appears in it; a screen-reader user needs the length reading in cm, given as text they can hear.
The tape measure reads 24 cm
